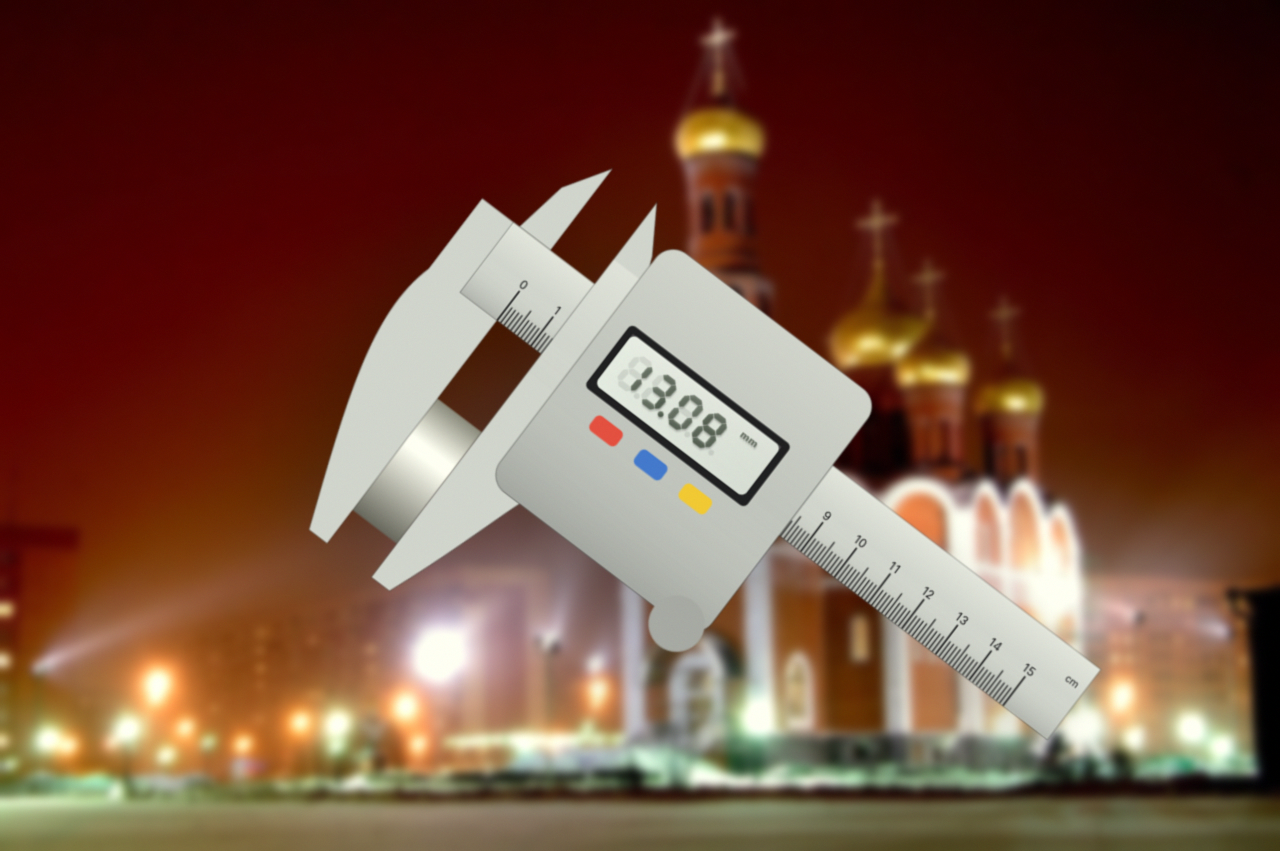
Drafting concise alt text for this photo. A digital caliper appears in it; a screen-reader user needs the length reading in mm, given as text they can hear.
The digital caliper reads 13.08 mm
